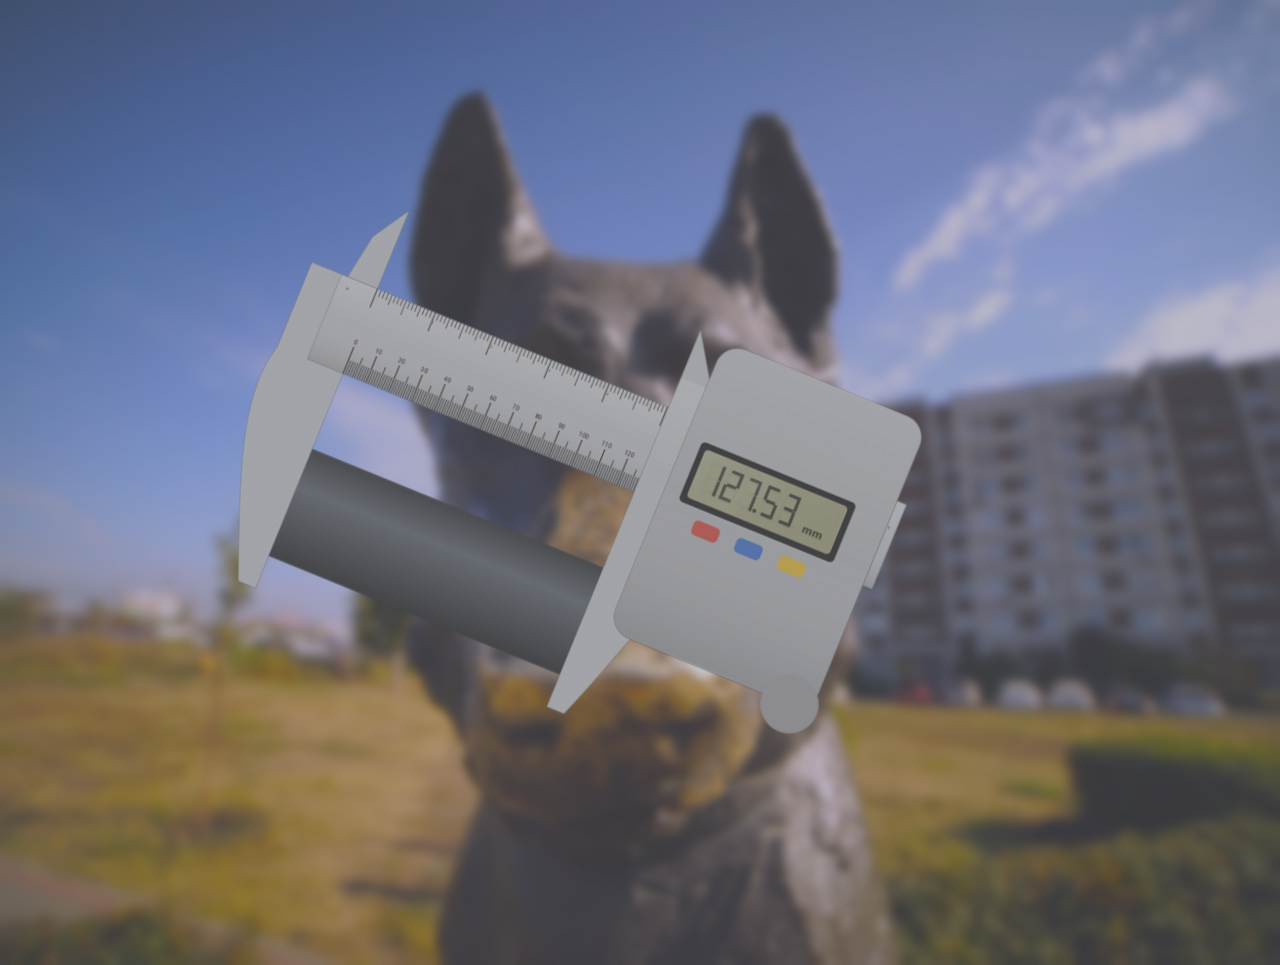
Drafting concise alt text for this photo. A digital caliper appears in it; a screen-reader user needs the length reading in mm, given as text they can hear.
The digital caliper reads 127.53 mm
